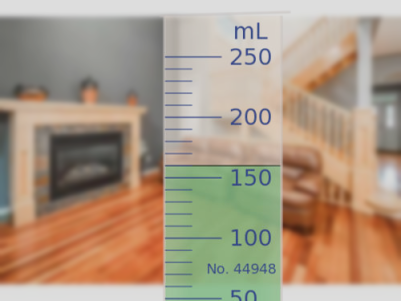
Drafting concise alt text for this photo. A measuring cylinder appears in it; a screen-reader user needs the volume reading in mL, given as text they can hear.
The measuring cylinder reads 160 mL
